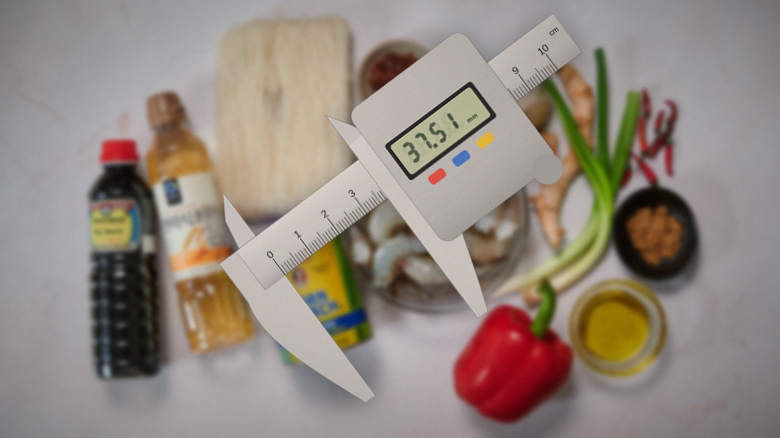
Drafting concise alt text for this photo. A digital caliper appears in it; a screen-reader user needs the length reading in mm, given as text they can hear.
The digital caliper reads 37.51 mm
